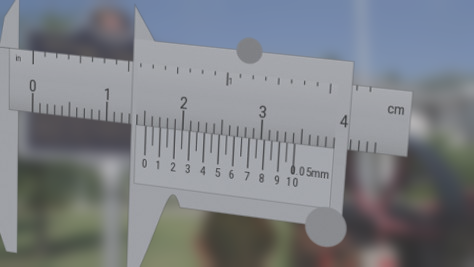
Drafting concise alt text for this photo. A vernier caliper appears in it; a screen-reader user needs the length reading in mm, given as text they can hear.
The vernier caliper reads 15.2 mm
